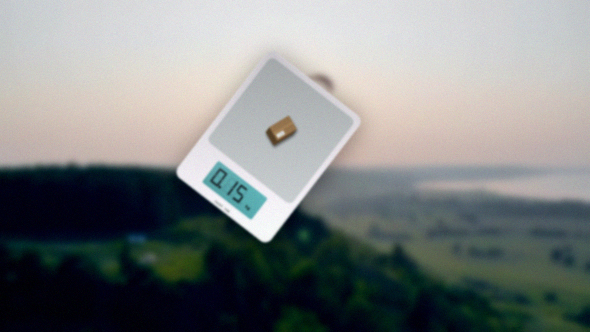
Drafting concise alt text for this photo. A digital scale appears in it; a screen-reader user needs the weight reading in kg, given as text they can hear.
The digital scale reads 0.15 kg
